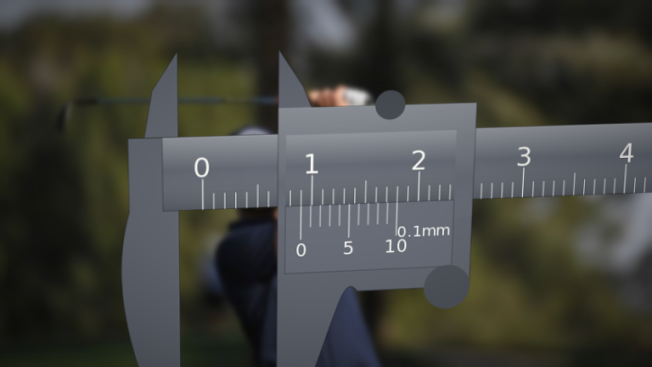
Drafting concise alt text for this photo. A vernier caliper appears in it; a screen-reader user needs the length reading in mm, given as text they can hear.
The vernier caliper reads 9.0 mm
